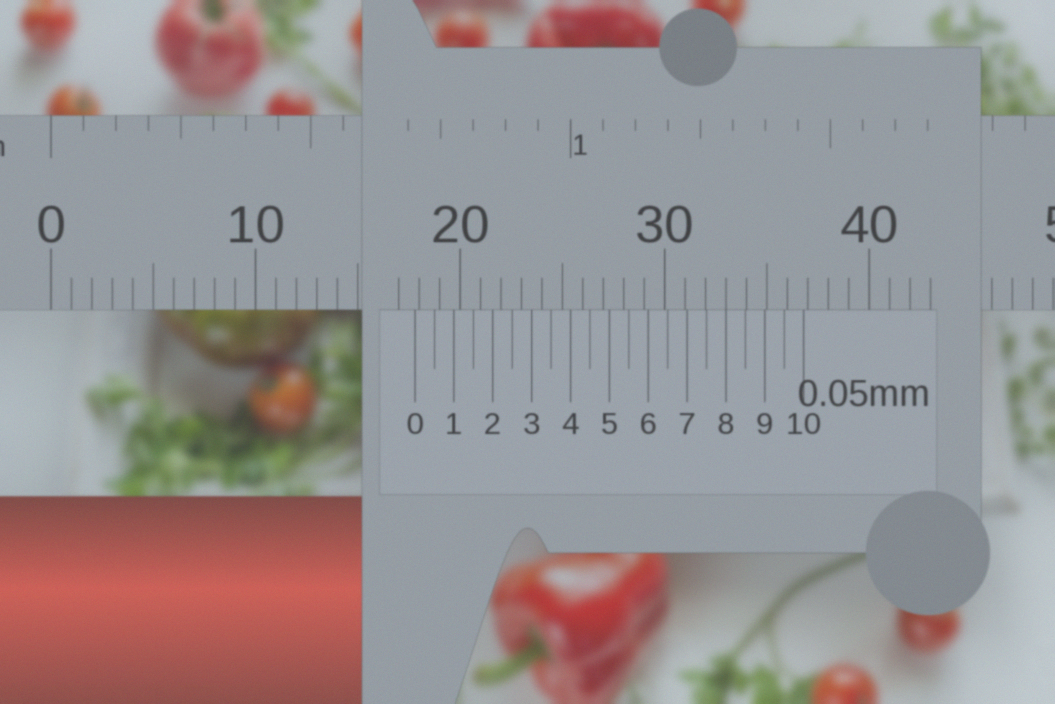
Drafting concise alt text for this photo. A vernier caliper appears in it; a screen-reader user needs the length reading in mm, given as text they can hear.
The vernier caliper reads 17.8 mm
